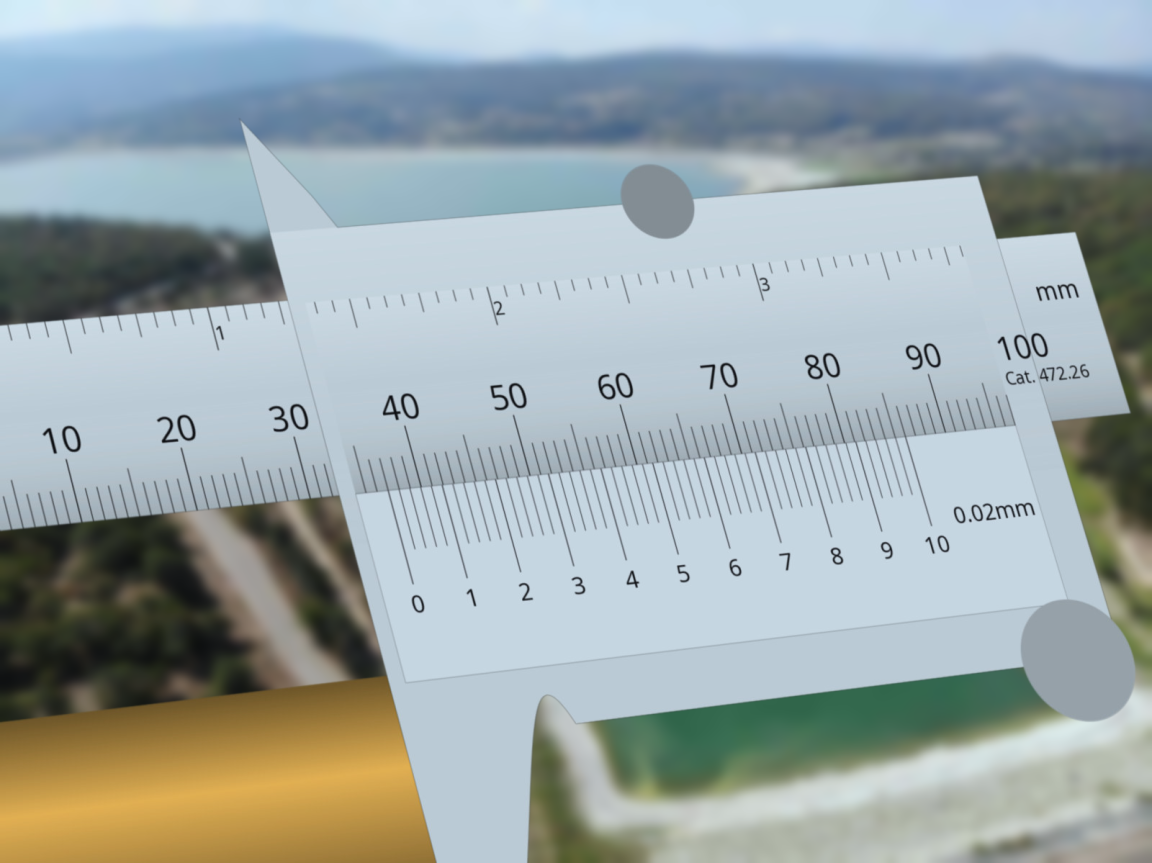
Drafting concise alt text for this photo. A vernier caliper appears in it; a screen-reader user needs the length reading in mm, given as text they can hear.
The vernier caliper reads 37.0 mm
